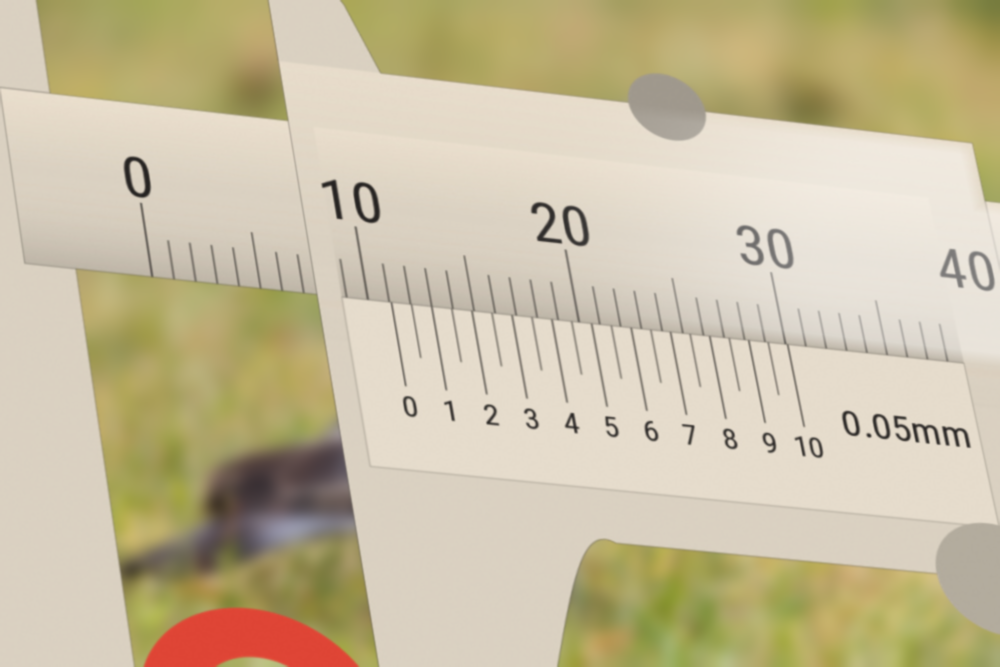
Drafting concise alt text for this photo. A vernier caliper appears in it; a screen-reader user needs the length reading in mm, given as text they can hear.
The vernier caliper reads 11.1 mm
